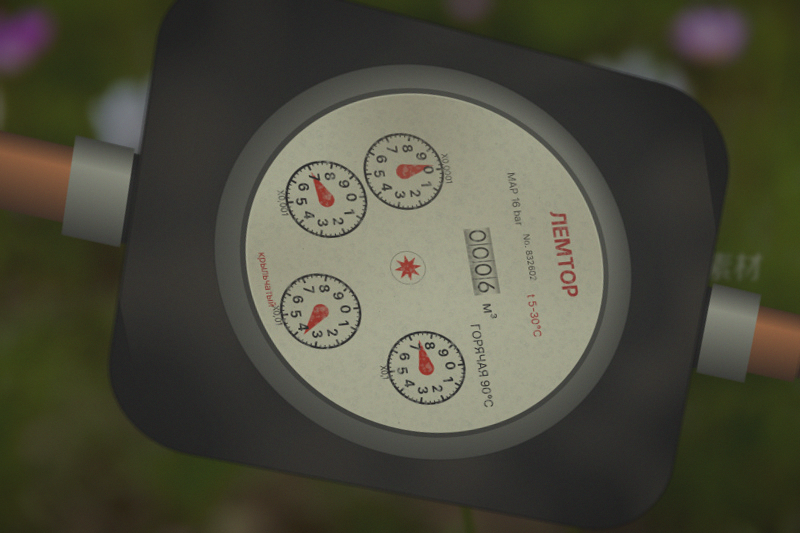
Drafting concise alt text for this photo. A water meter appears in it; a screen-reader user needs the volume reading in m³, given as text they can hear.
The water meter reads 6.7369 m³
